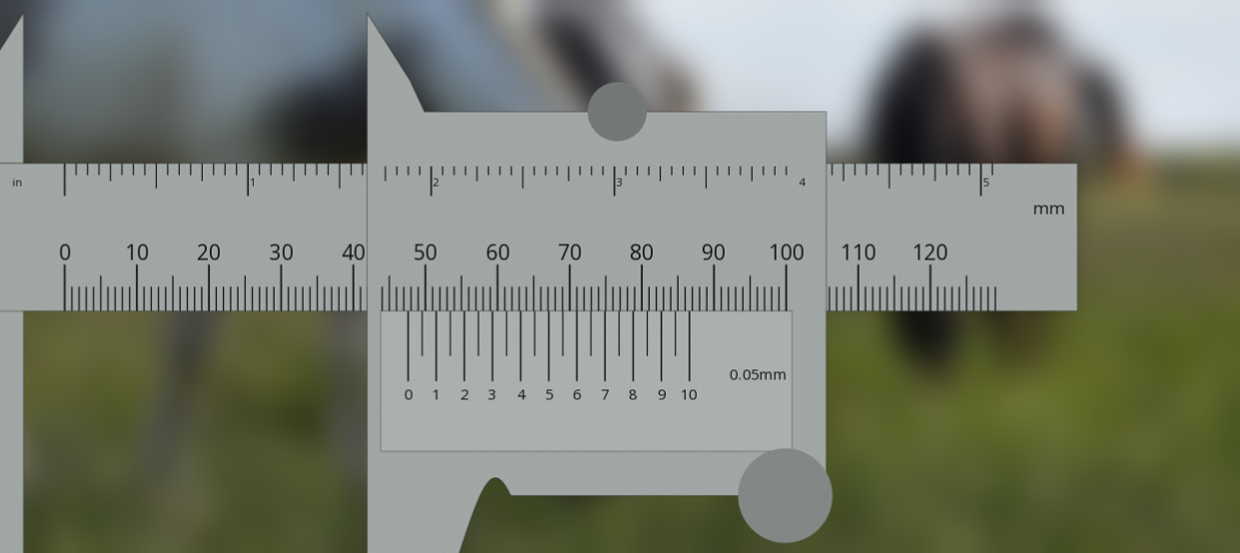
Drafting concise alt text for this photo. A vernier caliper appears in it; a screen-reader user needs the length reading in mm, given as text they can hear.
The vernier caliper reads 47.6 mm
